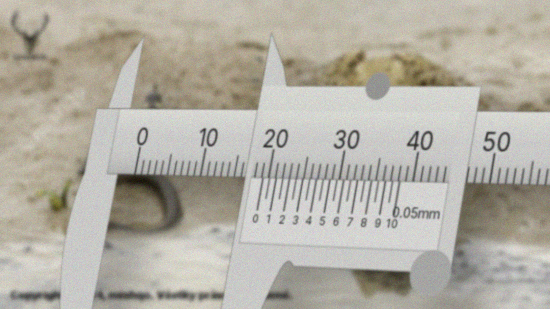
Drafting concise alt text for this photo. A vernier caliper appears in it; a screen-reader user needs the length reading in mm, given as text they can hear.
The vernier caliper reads 19.2 mm
